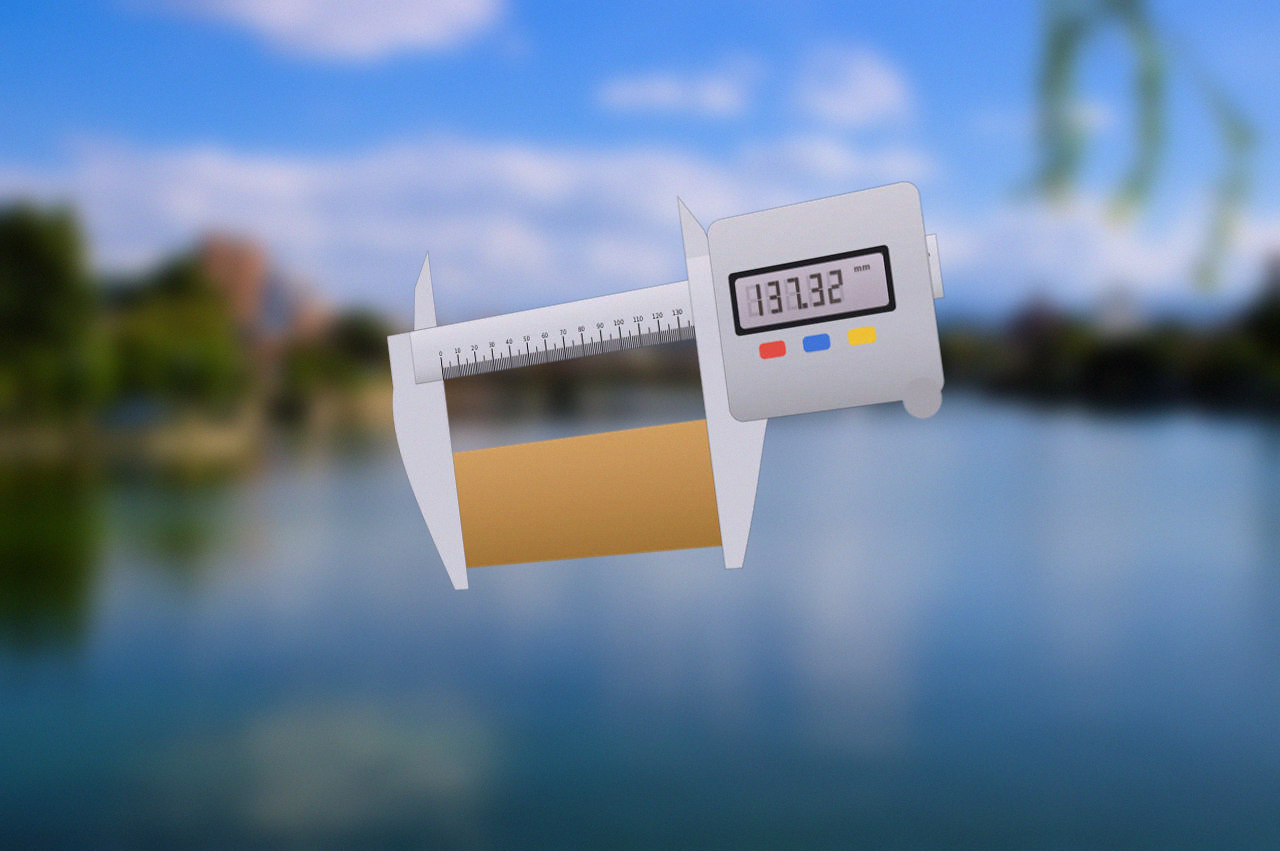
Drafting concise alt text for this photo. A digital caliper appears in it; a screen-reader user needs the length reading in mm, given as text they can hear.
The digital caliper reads 137.32 mm
